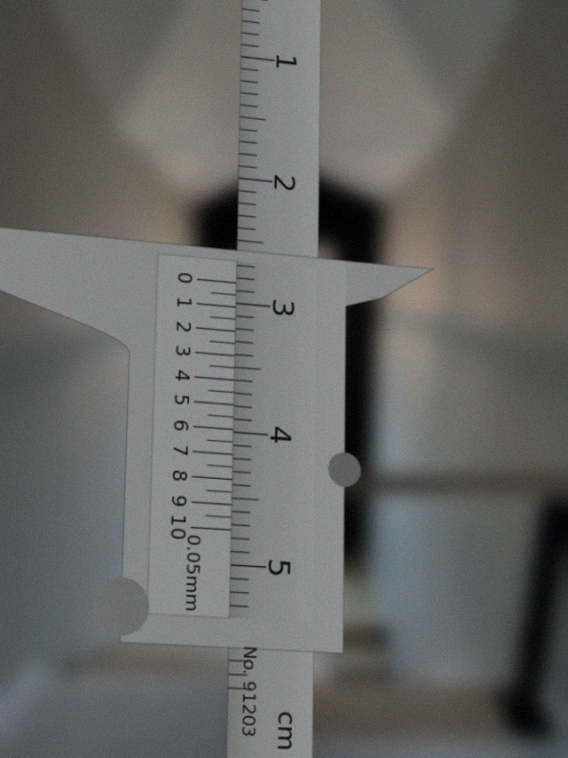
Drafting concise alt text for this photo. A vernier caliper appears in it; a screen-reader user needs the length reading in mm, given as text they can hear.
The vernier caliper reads 28.4 mm
